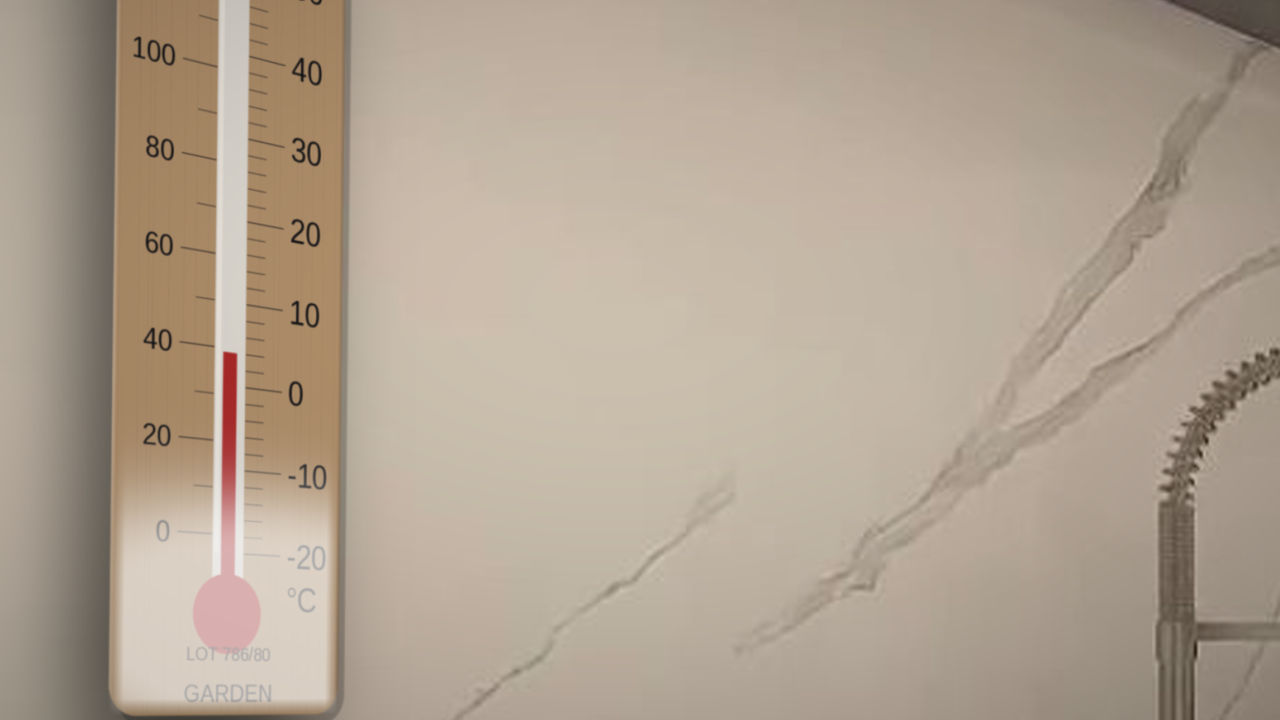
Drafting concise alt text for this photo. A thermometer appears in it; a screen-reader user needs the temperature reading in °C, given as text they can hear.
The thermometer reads 4 °C
